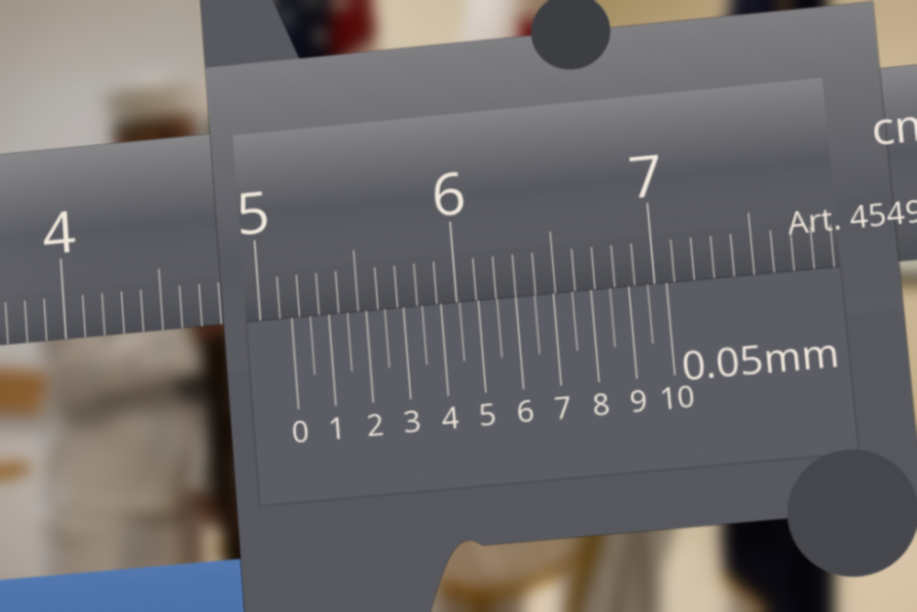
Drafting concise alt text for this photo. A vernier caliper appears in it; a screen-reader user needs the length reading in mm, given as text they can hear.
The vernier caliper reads 51.6 mm
